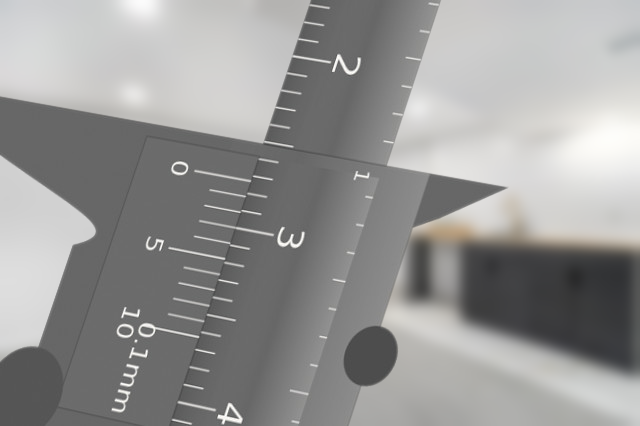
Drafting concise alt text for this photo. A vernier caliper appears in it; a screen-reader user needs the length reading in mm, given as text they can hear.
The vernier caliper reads 27.3 mm
